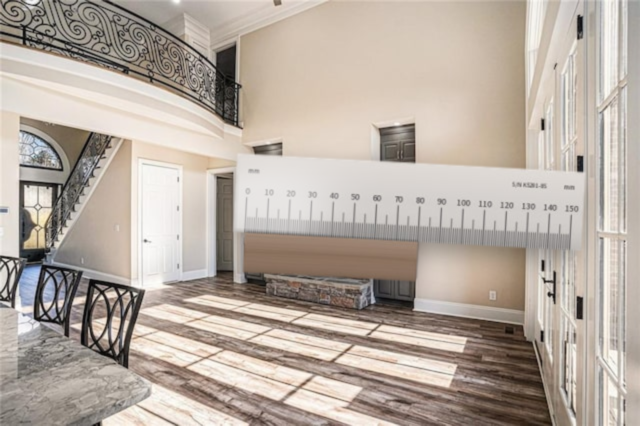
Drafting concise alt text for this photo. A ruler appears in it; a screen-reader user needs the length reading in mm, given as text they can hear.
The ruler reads 80 mm
